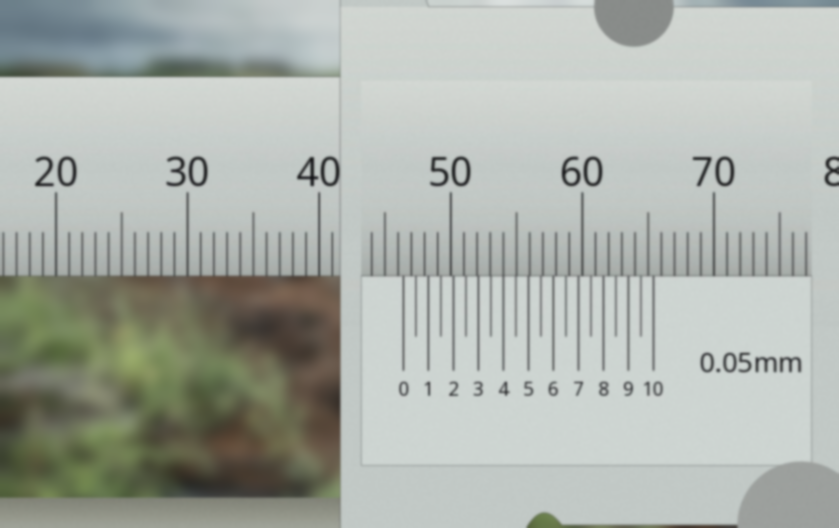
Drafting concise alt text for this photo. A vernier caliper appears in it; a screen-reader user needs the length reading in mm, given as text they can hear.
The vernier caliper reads 46.4 mm
